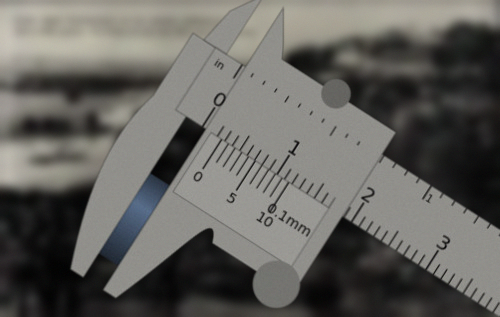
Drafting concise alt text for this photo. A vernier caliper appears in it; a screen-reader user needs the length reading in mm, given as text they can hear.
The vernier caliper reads 2.6 mm
